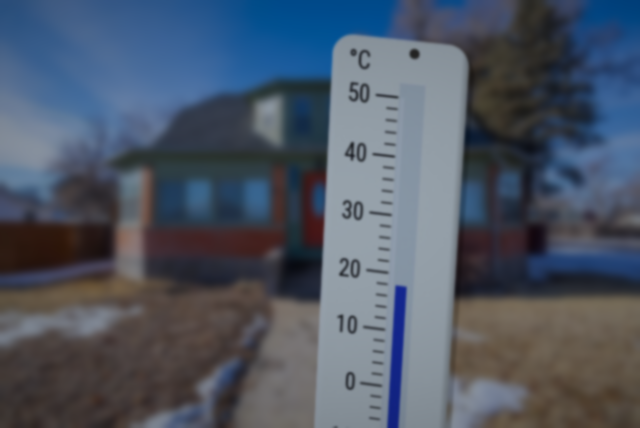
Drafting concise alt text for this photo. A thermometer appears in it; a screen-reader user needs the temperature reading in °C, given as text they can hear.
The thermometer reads 18 °C
